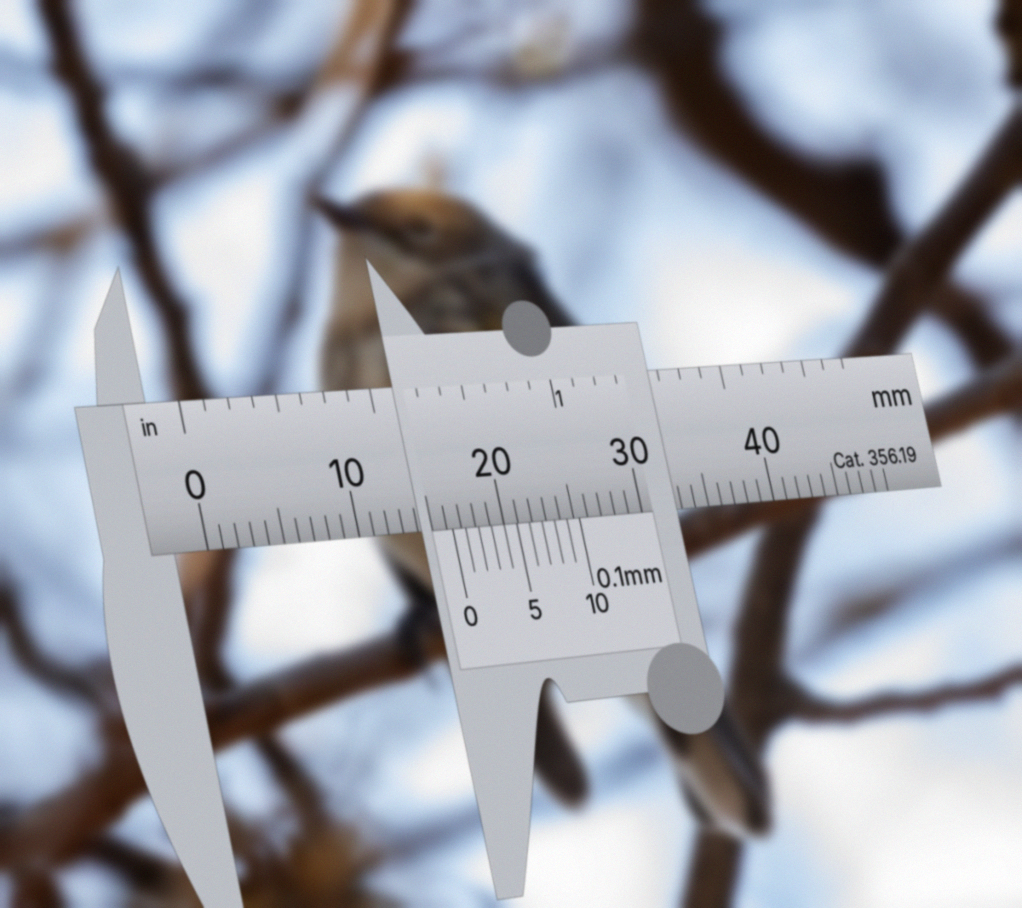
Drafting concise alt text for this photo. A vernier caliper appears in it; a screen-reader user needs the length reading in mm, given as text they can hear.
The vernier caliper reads 16.4 mm
